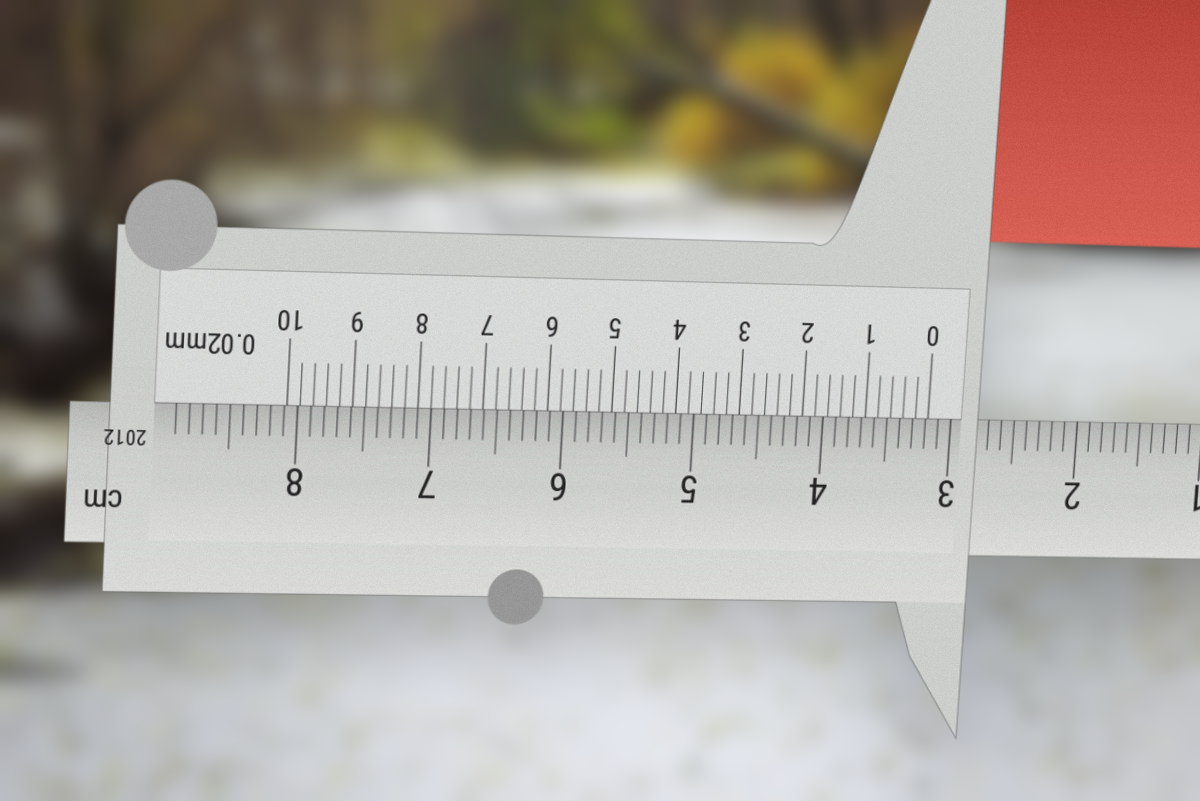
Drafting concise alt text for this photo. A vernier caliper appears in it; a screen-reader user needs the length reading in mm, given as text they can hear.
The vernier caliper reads 31.8 mm
